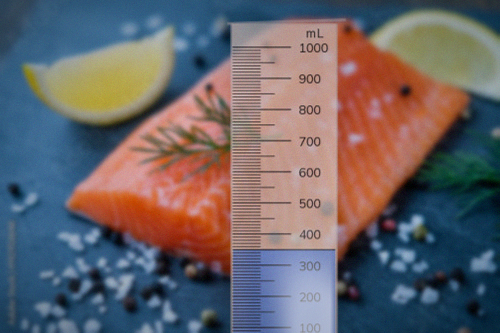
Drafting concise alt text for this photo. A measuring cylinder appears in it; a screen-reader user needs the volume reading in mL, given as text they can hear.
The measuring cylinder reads 350 mL
